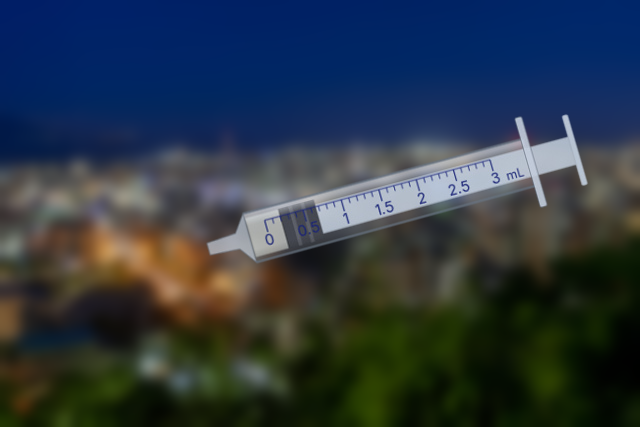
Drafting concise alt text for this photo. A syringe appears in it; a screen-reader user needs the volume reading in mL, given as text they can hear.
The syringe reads 0.2 mL
